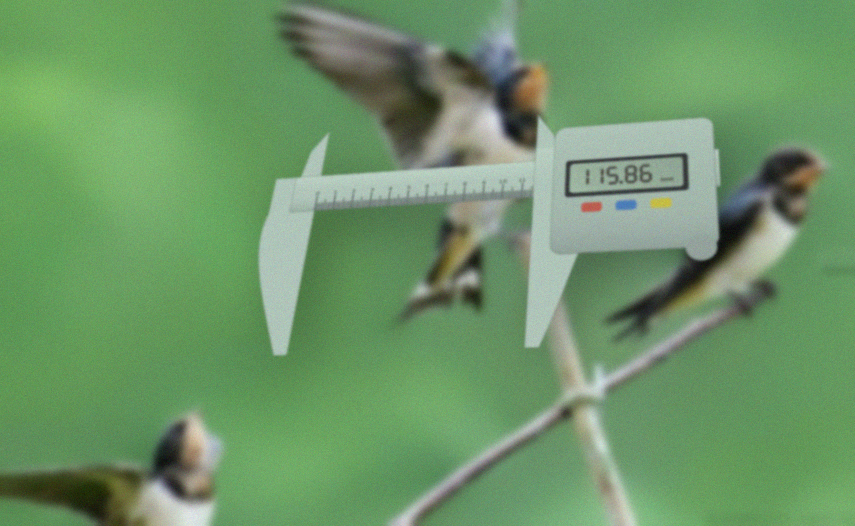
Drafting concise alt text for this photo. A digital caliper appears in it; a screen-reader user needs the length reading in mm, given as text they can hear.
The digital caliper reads 115.86 mm
